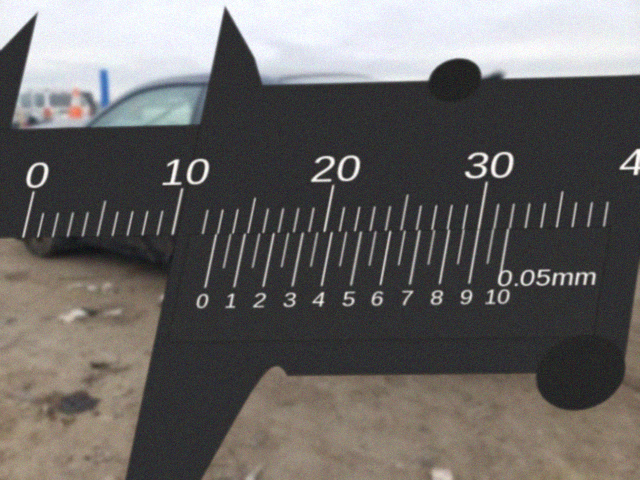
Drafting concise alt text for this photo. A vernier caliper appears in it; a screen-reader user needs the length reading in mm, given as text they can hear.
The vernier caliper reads 12.9 mm
